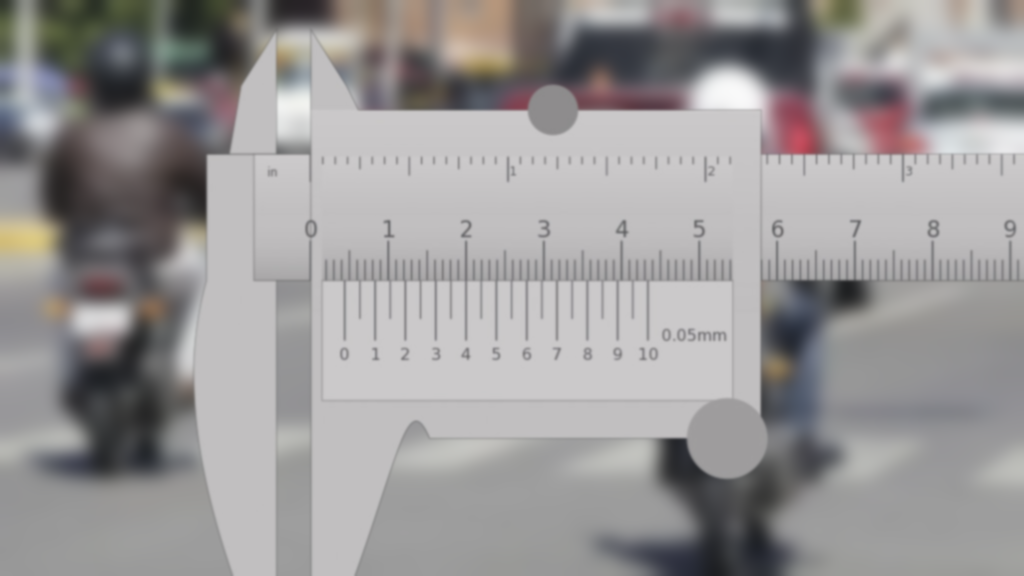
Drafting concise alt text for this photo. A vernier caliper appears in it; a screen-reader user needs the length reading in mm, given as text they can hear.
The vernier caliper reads 4.4 mm
